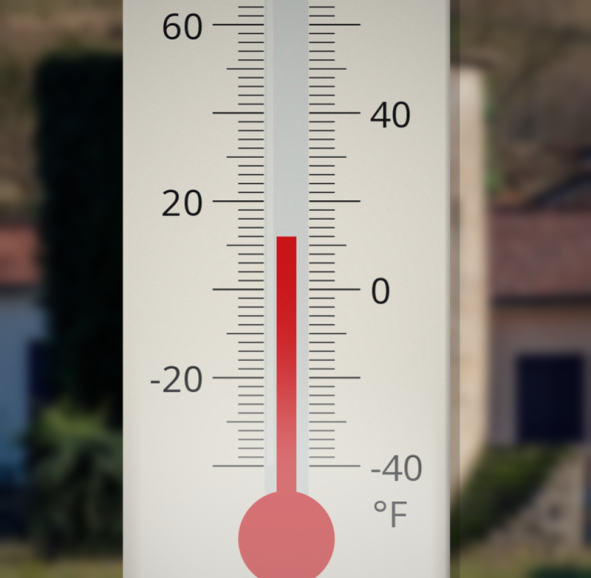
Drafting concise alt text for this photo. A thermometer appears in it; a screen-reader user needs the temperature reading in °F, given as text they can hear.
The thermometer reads 12 °F
